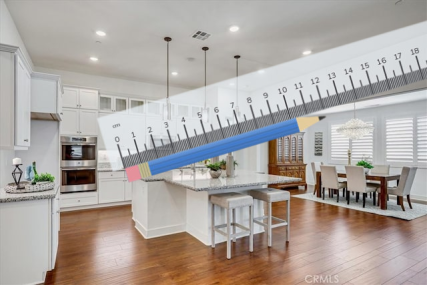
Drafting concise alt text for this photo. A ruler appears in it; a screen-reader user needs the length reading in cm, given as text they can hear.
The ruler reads 12 cm
